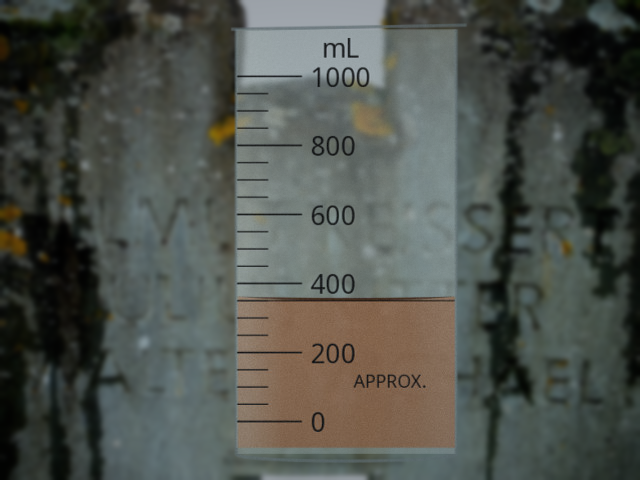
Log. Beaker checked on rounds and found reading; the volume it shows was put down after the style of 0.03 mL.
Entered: 350 mL
